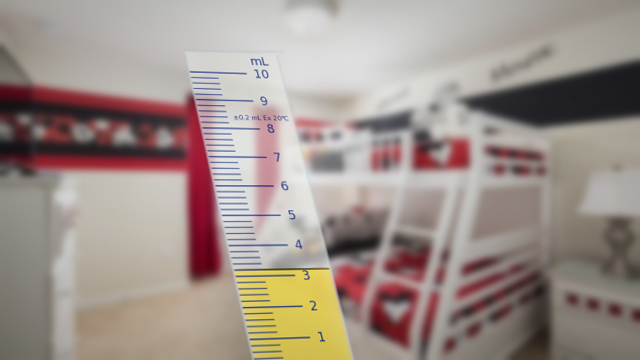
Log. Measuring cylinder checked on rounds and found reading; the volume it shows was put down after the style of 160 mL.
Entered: 3.2 mL
